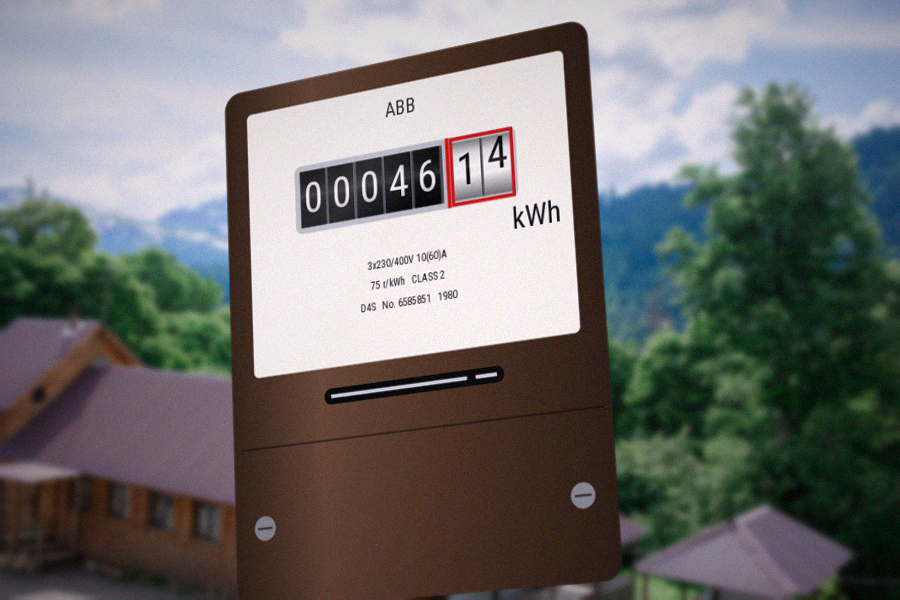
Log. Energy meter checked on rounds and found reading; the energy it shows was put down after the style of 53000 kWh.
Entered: 46.14 kWh
